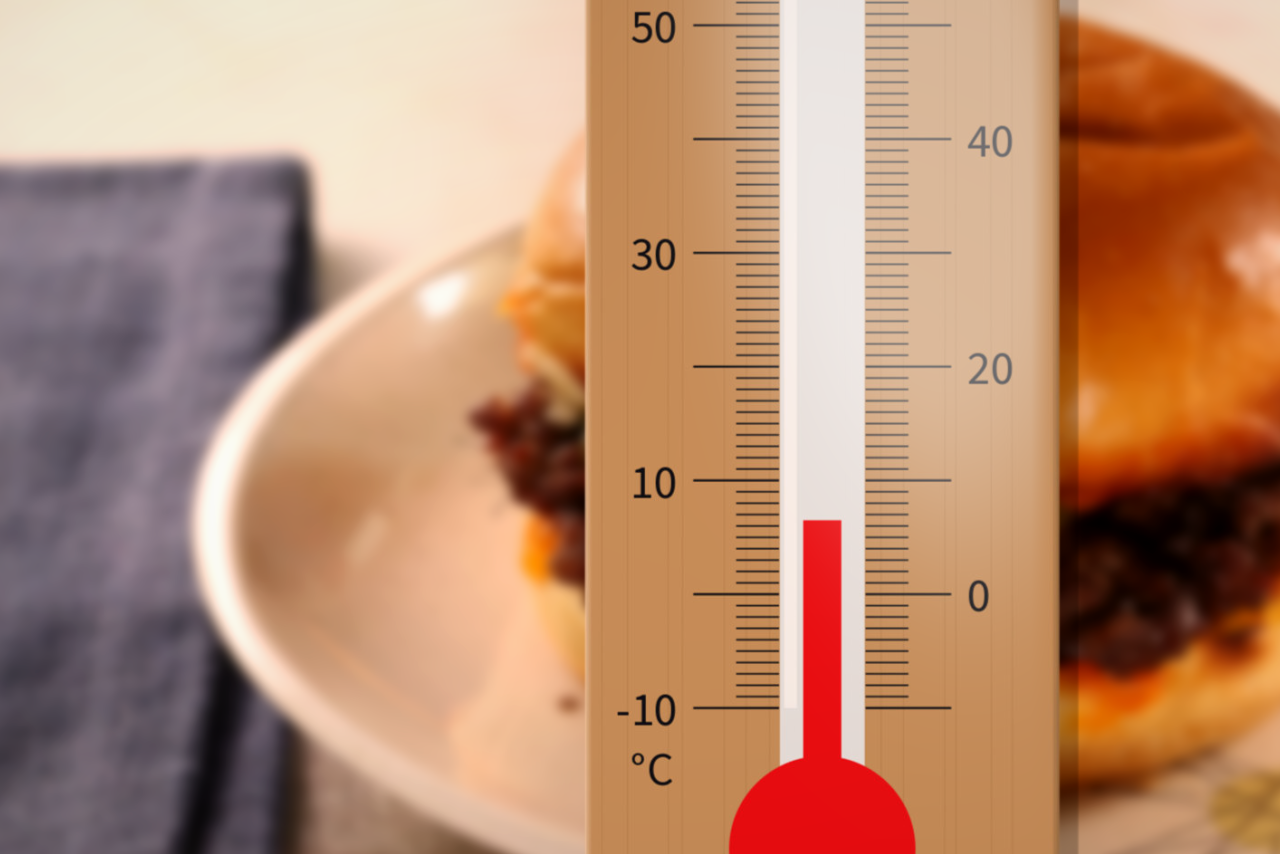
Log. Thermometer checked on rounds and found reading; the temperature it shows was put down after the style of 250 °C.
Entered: 6.5 °C
